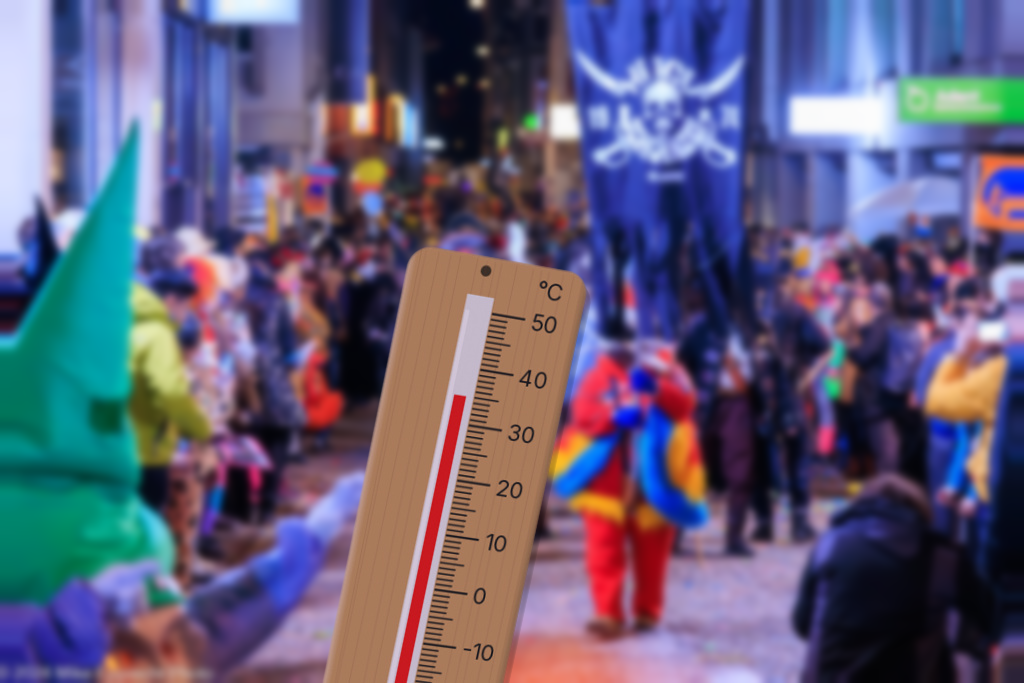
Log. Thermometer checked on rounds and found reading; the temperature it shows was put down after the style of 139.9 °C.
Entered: 35 °C
